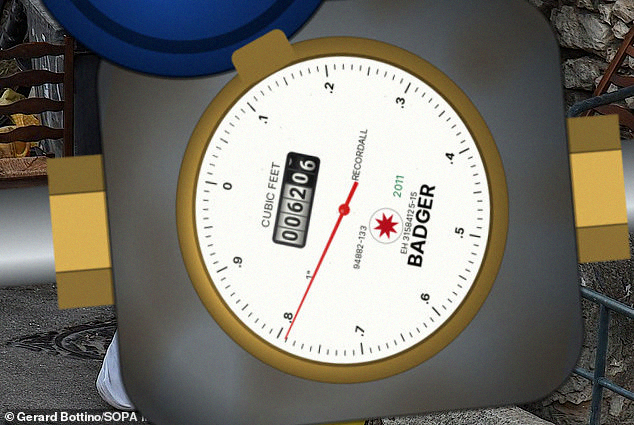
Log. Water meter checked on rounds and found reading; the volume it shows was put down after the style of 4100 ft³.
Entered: 6205.79 ft³
